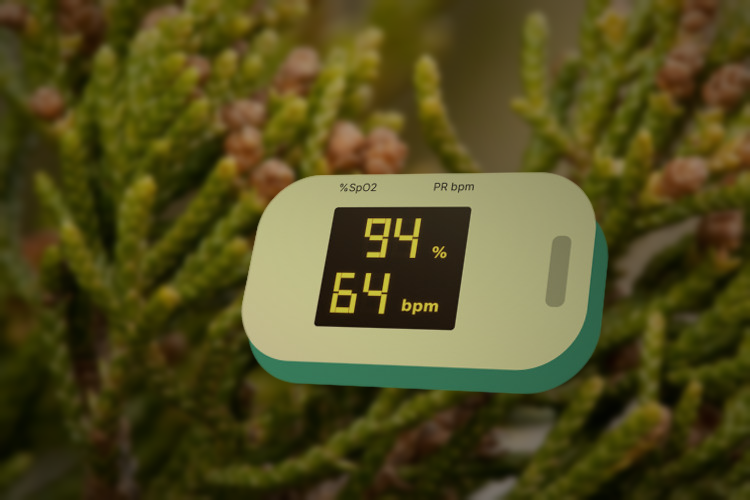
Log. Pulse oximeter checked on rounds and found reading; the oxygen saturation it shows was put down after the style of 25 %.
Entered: 94 %
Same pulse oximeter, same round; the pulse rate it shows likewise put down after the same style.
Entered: 64 bpm
